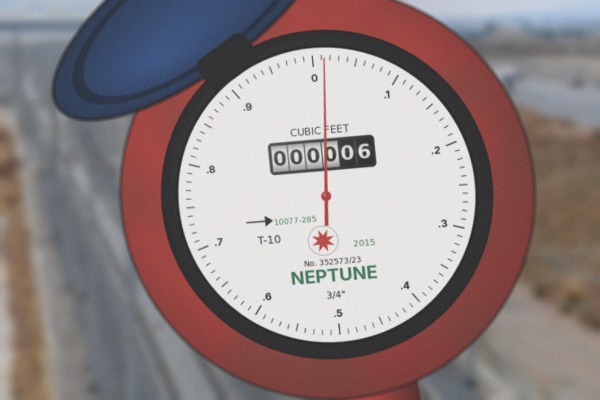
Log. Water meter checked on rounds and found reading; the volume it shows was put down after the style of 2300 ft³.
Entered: 6.01 ft³
